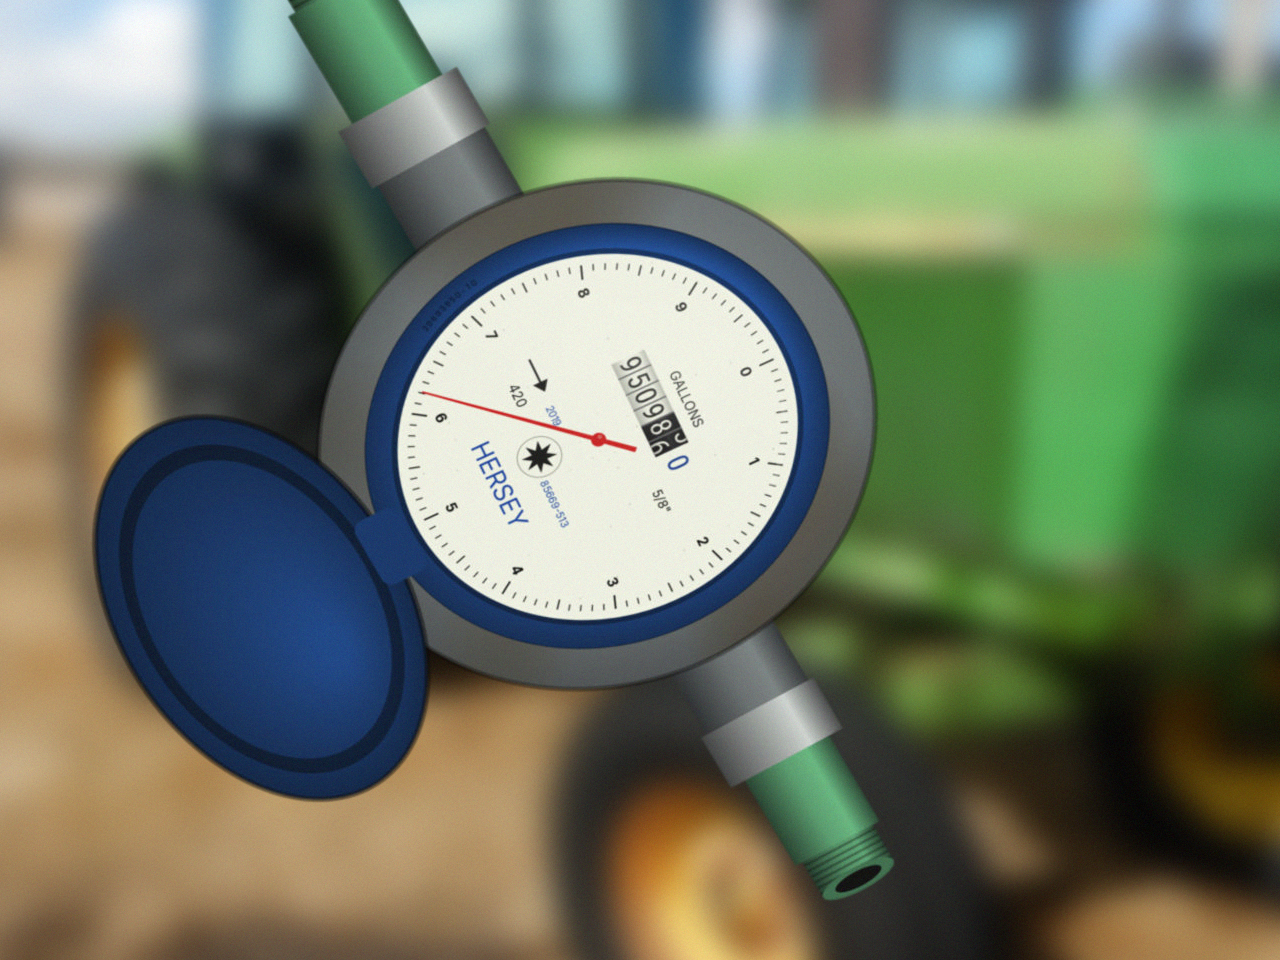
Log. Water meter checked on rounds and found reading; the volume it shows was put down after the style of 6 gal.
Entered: 9509856.2 gal
